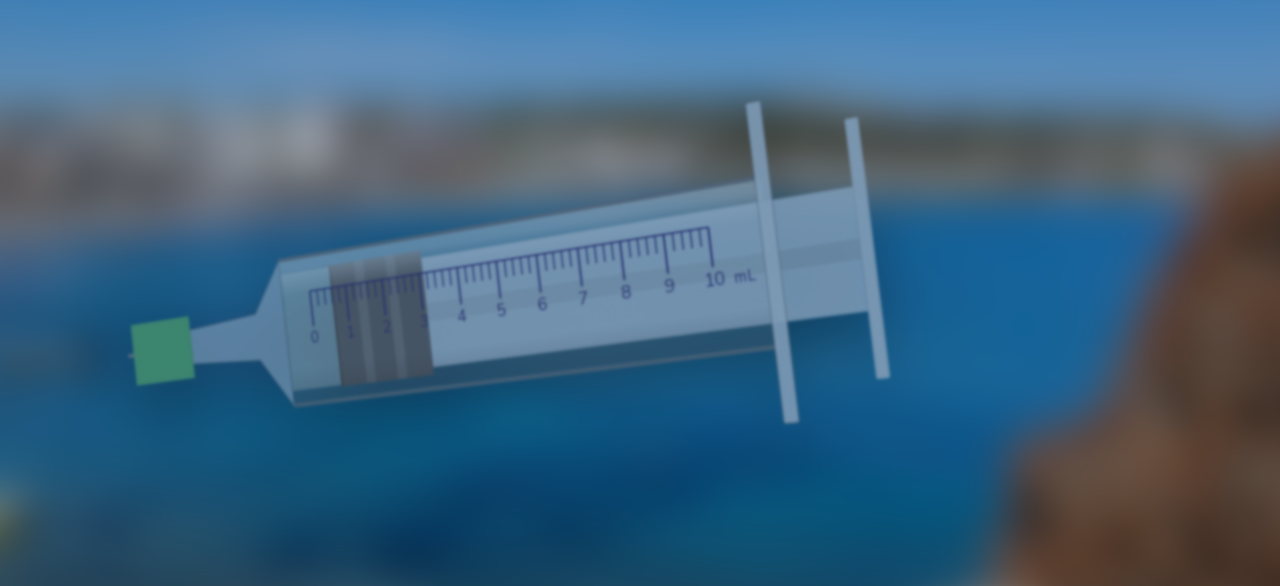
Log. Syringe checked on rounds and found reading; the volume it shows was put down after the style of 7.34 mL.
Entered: 0.6 mL
